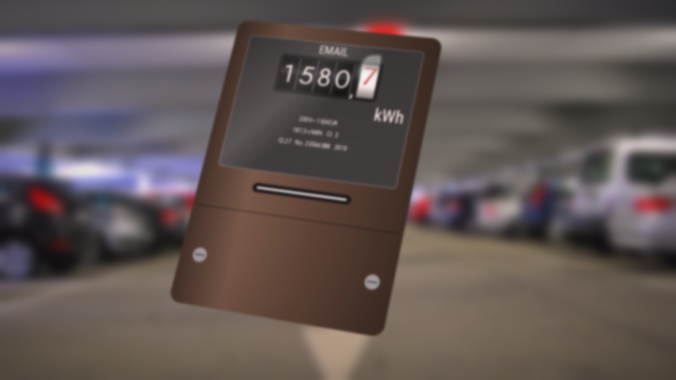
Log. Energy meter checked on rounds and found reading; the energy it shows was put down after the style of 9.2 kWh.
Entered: 1580.7 kWh
